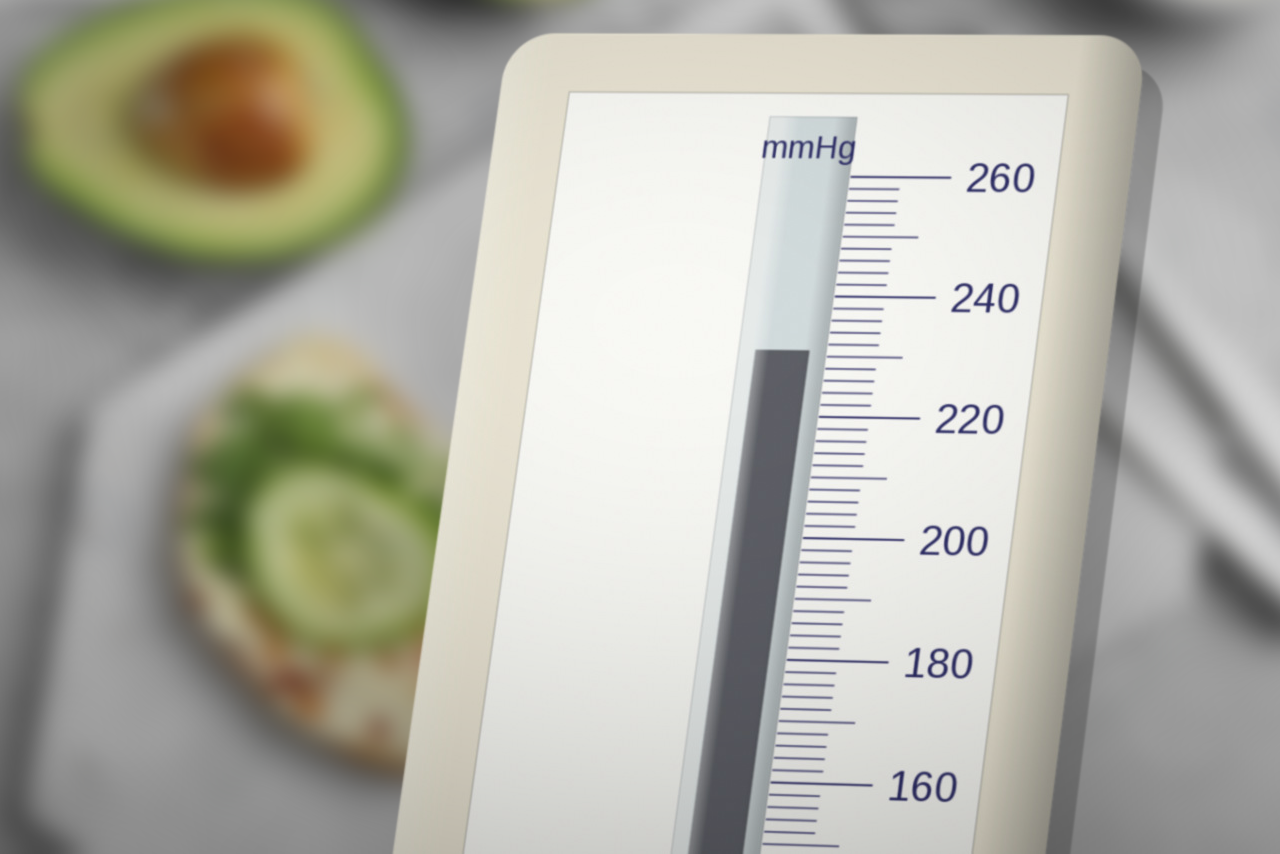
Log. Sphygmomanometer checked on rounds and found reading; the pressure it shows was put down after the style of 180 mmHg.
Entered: 231 mmHg
